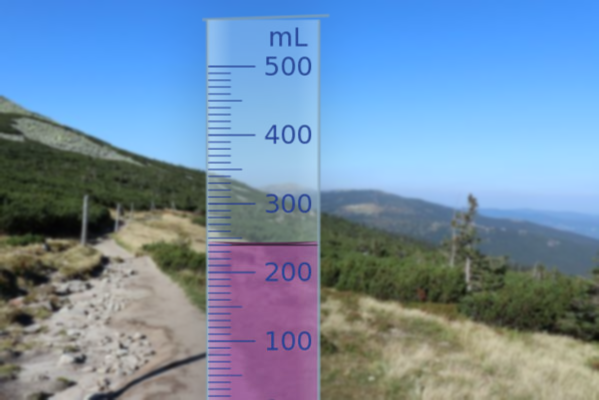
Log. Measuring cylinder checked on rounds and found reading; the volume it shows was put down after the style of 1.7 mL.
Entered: 240 mL
